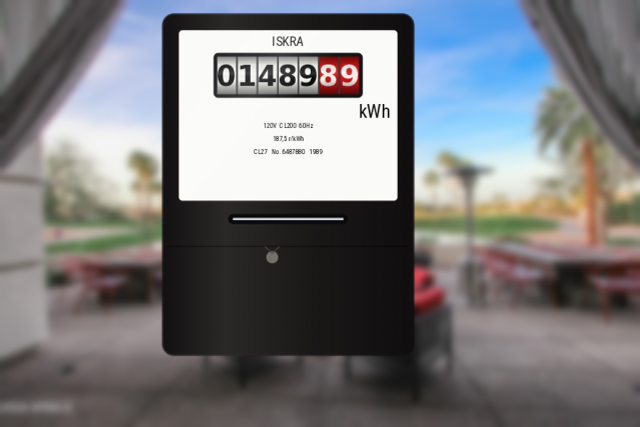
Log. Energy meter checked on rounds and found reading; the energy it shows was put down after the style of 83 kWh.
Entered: 1489.89 kWh
